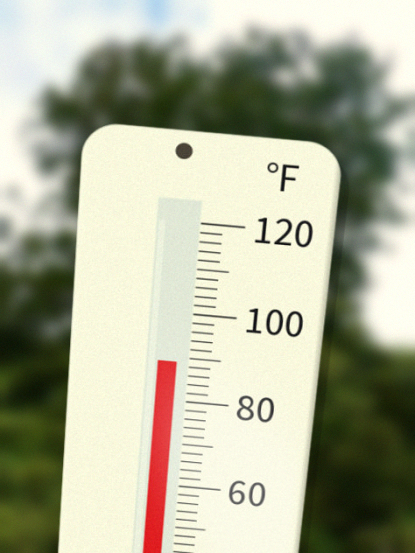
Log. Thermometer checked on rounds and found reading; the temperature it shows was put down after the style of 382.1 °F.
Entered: 89 °F
